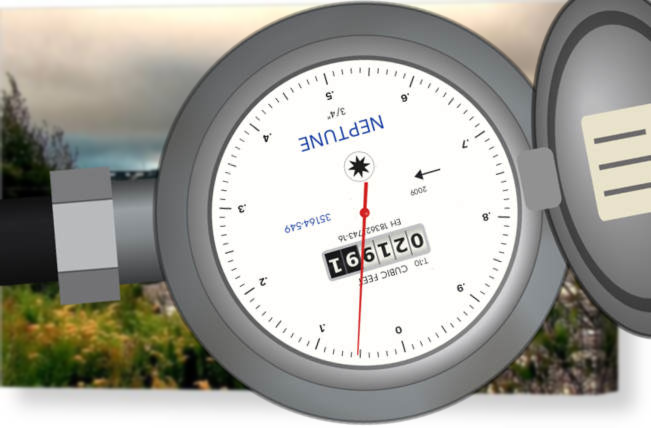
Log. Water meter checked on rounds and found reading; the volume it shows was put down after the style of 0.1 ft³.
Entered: 21991.05 ft³
